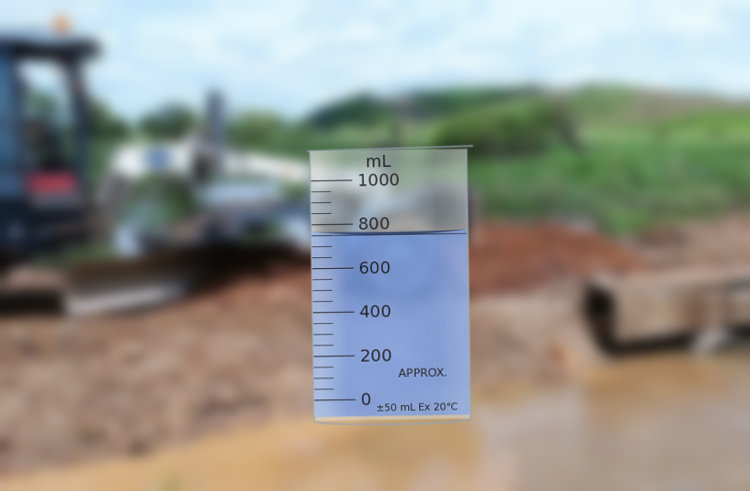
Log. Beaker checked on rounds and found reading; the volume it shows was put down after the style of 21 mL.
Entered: 750 mL
